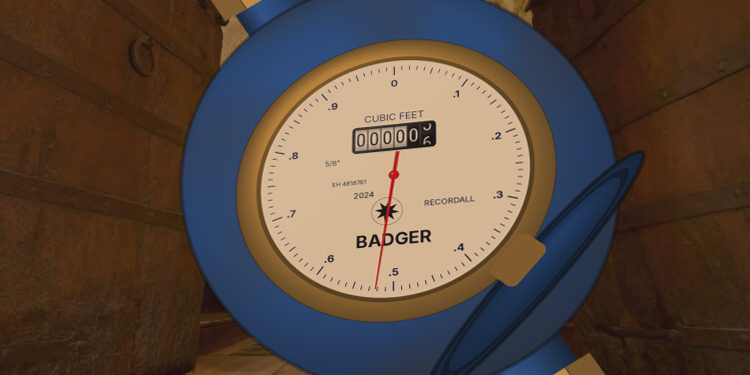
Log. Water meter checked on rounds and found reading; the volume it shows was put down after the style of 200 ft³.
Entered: 5.52 ft³
